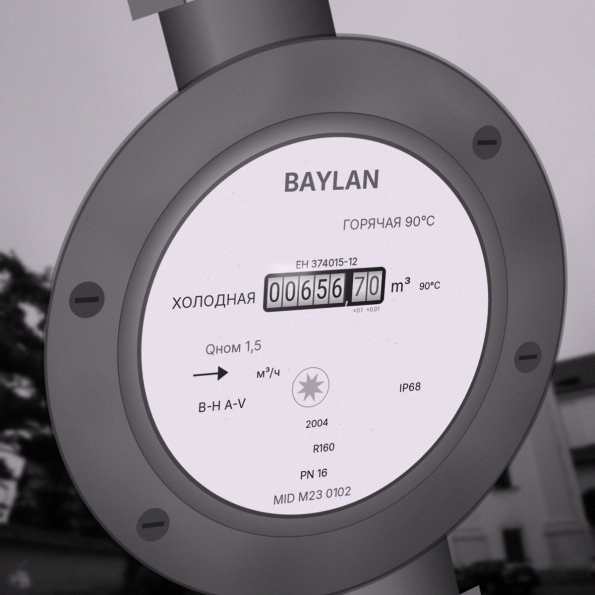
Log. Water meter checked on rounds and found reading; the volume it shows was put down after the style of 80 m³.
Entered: 656.70 m³
